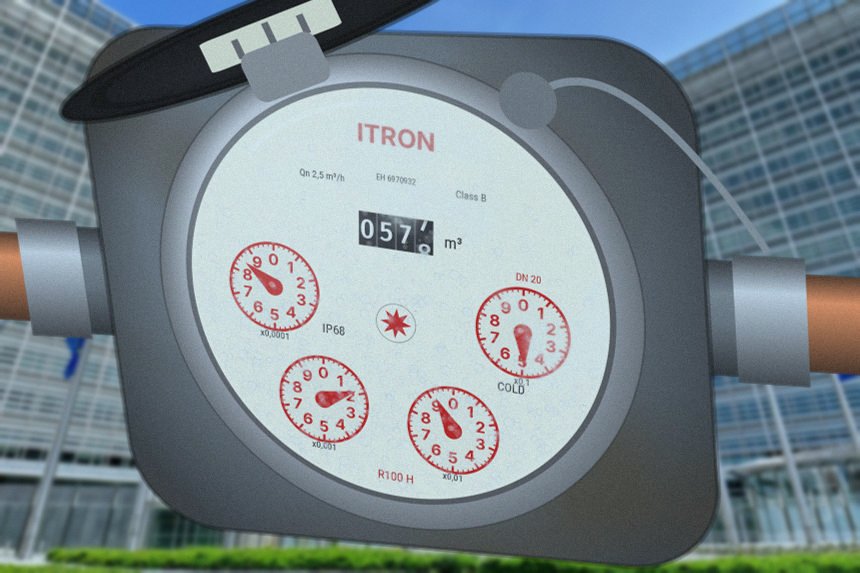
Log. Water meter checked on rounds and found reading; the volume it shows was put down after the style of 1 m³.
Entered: 577.4918 m³
